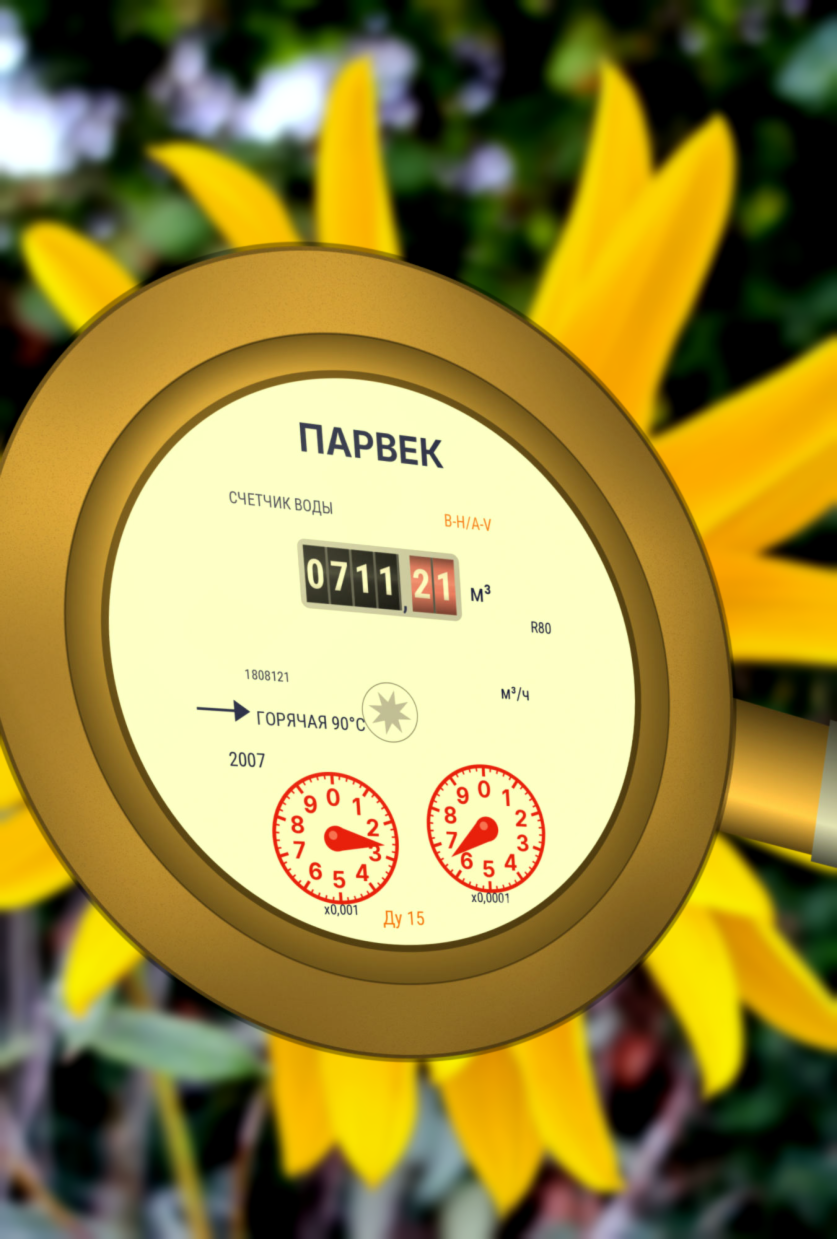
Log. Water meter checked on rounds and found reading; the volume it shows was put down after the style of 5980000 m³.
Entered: 711.2126 m³
